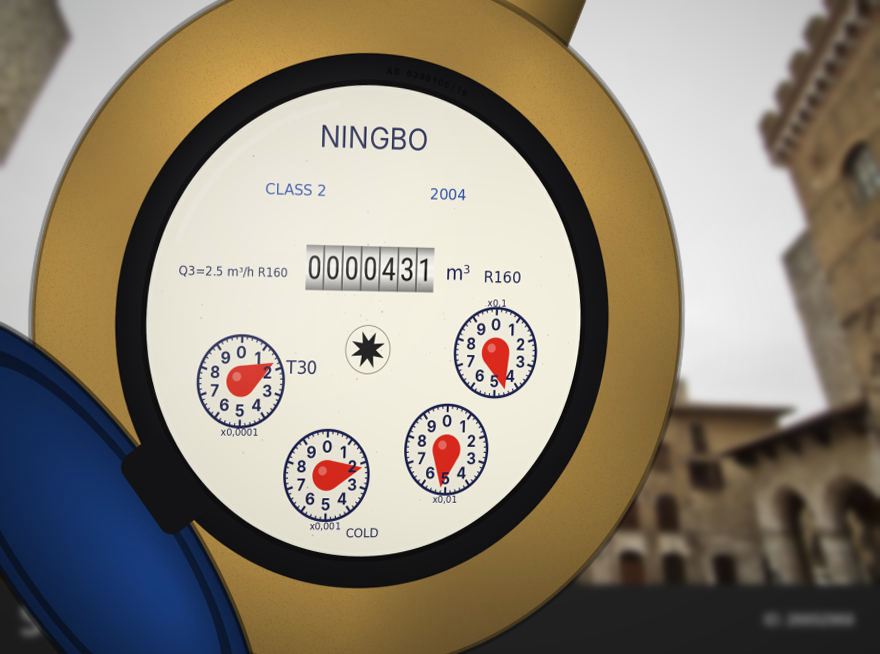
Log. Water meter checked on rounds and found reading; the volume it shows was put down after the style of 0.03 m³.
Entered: 431.4521 m³
